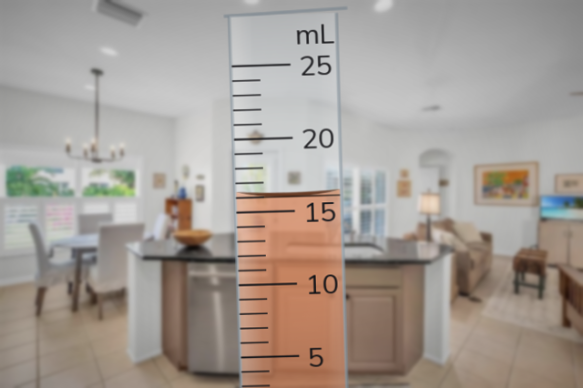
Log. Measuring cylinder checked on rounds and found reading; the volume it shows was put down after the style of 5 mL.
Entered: 16 mL
